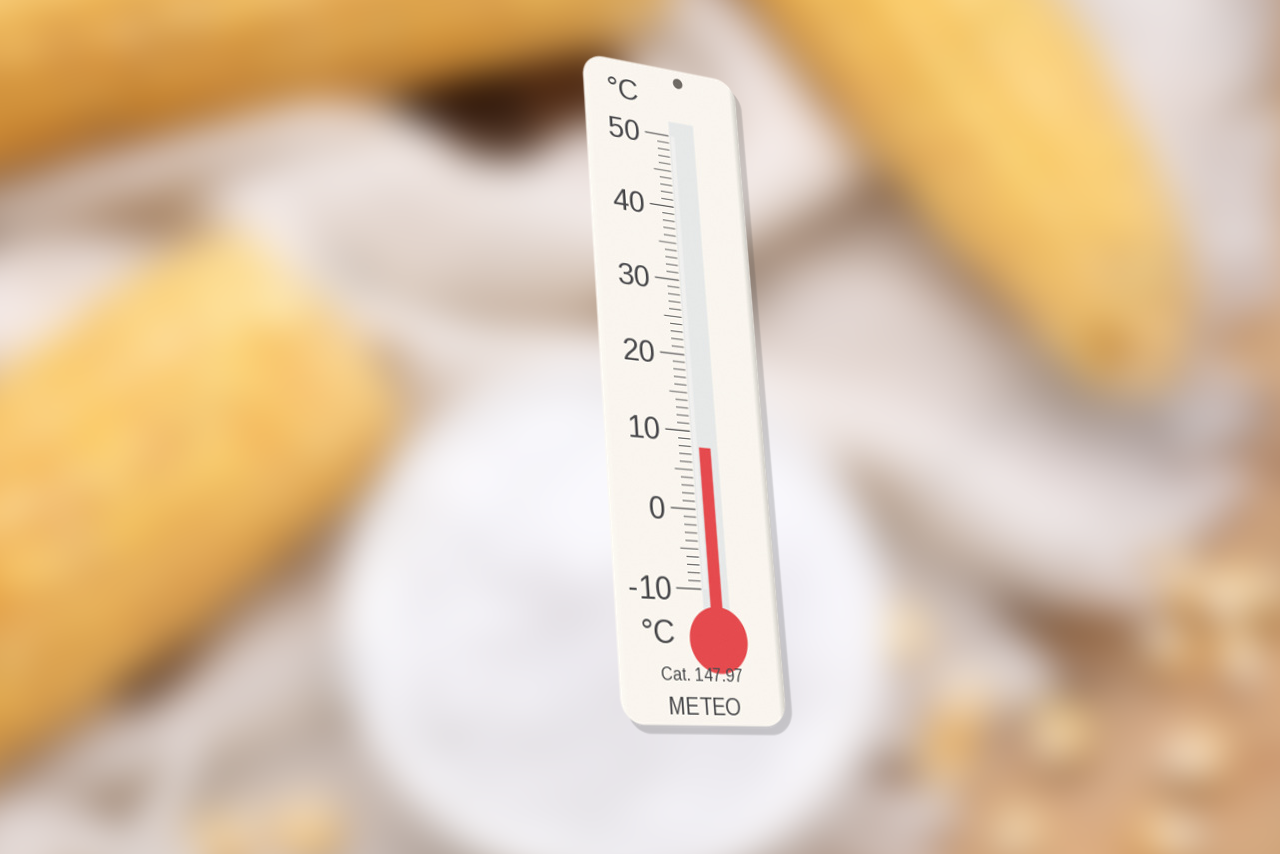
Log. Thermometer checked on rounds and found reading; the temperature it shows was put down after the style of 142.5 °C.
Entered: 8 °C
